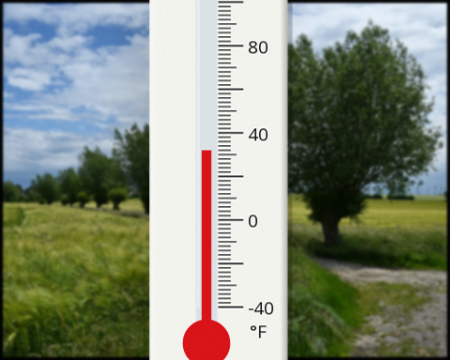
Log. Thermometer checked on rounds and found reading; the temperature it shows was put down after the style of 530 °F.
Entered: 32 °F
